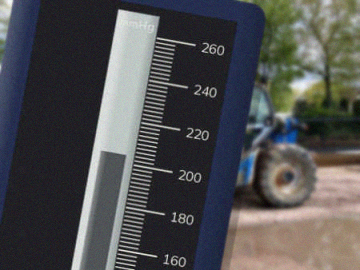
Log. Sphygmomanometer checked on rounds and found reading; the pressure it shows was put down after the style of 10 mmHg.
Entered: 204 mmHg
